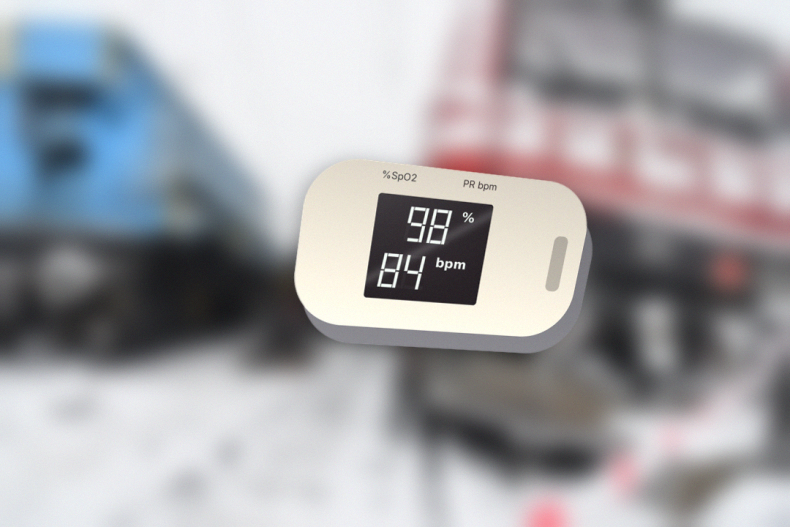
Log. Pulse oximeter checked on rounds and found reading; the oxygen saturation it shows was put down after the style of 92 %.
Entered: 98 %
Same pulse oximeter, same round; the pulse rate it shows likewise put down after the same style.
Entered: 84 bpm
